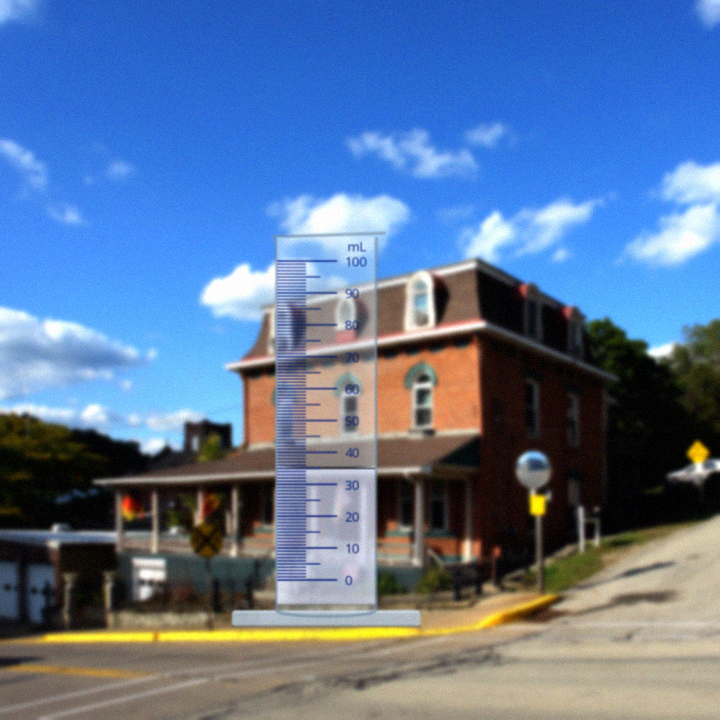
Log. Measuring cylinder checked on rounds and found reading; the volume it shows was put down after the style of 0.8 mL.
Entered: 35 mL
